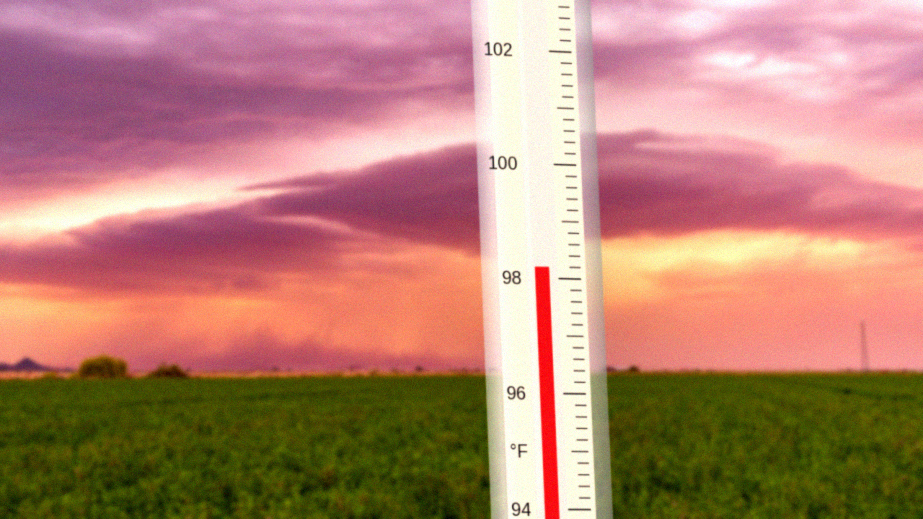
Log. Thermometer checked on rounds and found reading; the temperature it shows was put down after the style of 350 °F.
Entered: 98.2 °F
